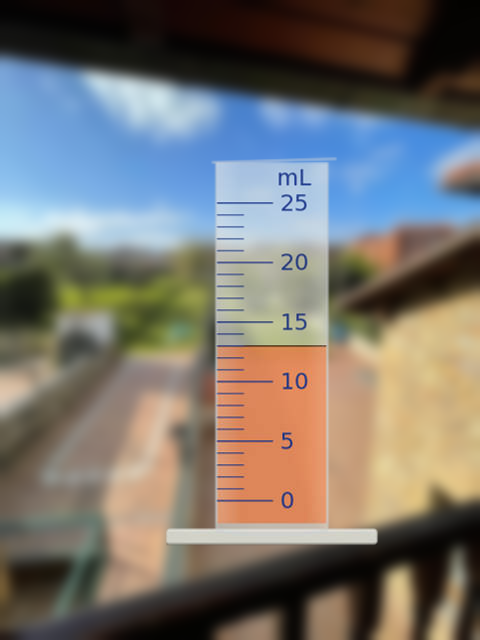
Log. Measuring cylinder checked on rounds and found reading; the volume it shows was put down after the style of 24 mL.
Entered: 13 mL
